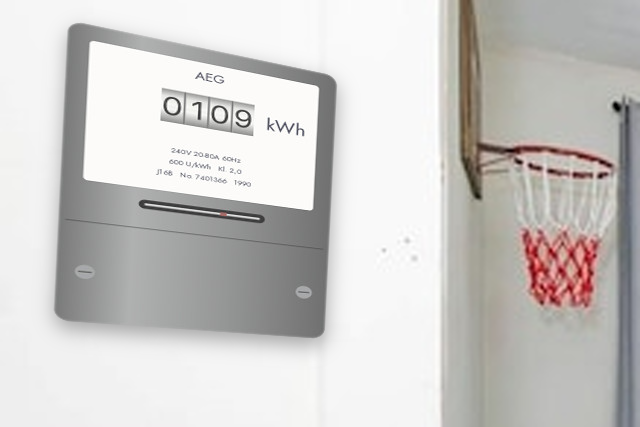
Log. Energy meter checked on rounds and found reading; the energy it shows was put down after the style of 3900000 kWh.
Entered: 109 kWh
